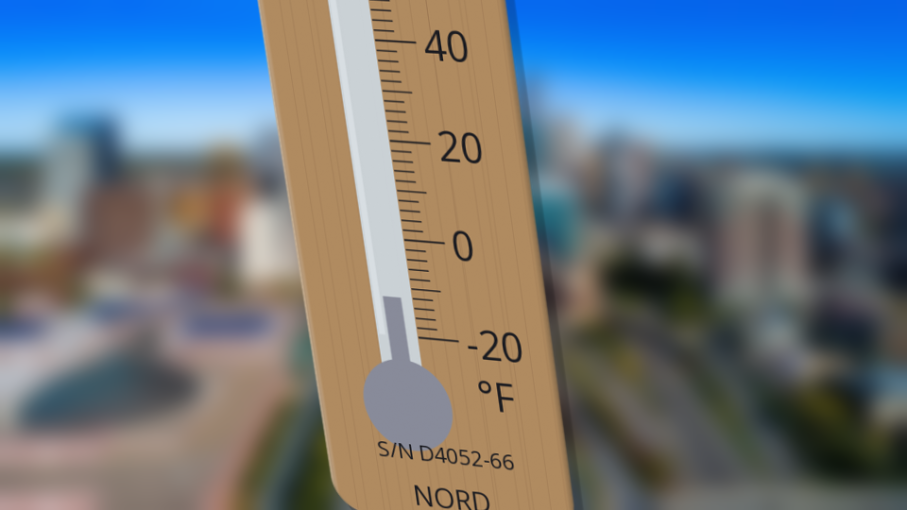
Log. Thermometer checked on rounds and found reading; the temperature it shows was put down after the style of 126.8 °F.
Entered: -12 °F
